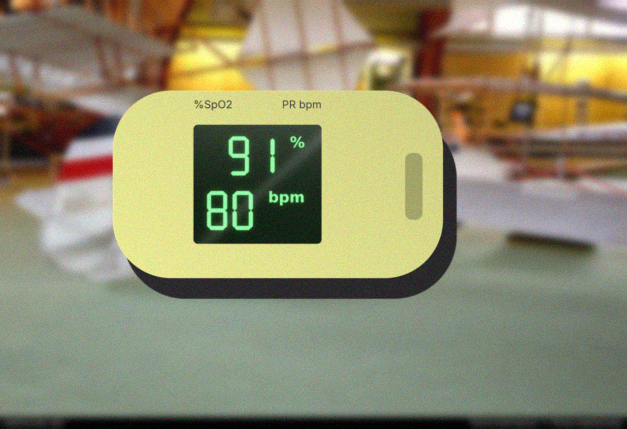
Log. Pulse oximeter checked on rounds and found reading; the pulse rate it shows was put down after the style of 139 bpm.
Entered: 80 bpm
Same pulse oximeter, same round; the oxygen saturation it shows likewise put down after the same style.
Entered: 91 %
